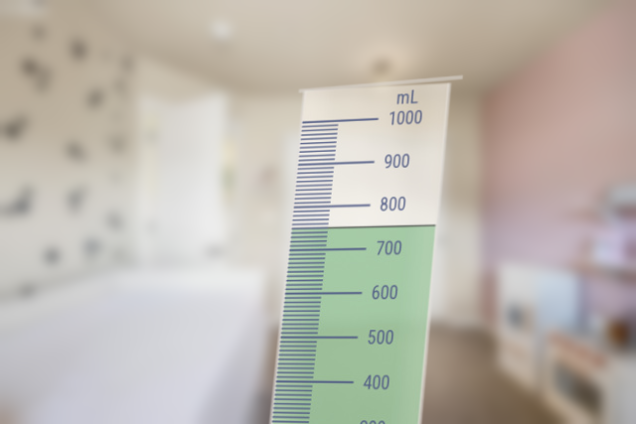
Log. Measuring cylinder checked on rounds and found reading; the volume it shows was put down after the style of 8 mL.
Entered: 750 mL
